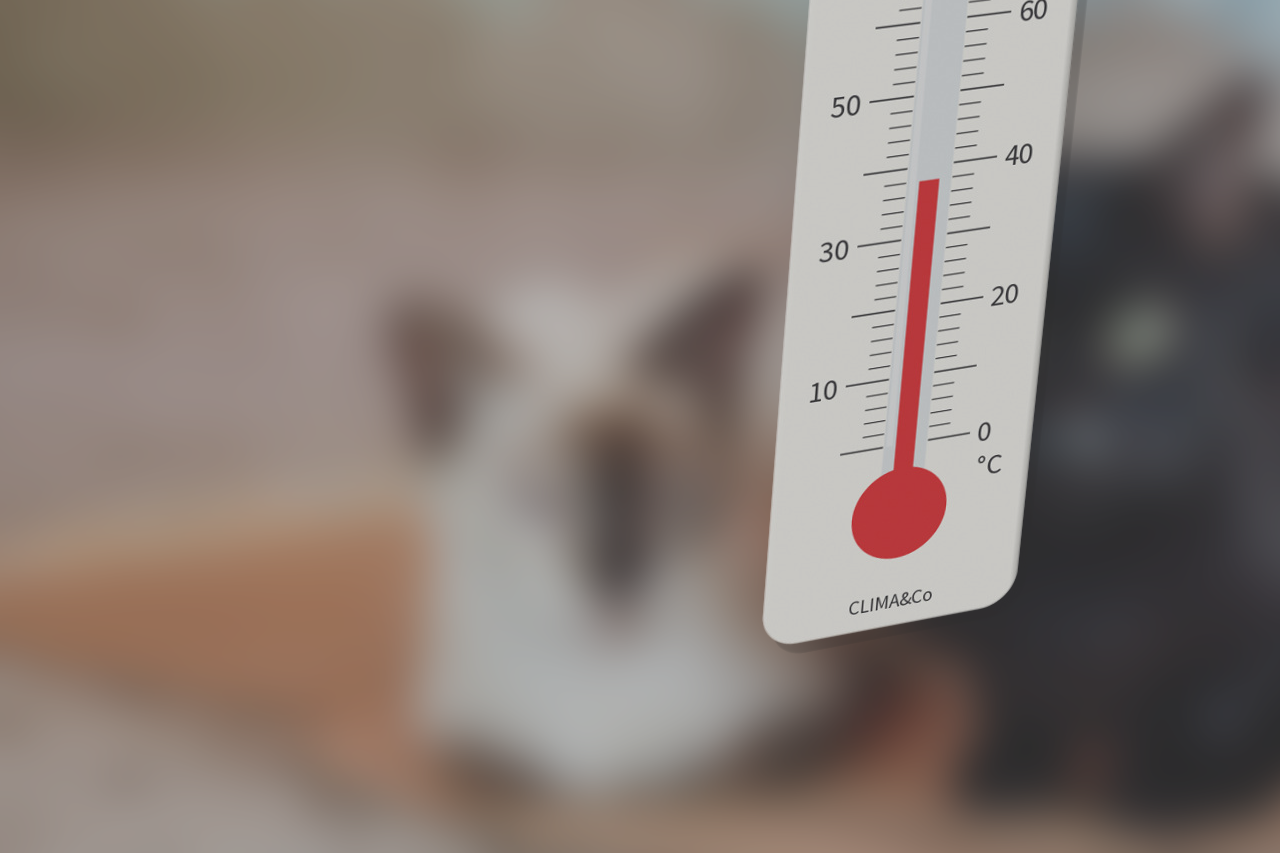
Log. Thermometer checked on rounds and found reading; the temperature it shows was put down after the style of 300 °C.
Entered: 38 °C
